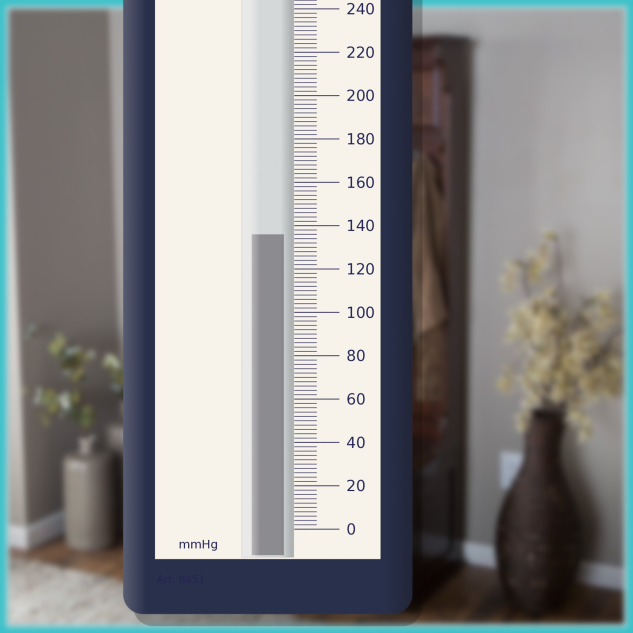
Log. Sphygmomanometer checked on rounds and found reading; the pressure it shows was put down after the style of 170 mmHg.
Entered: 136 mmHg
